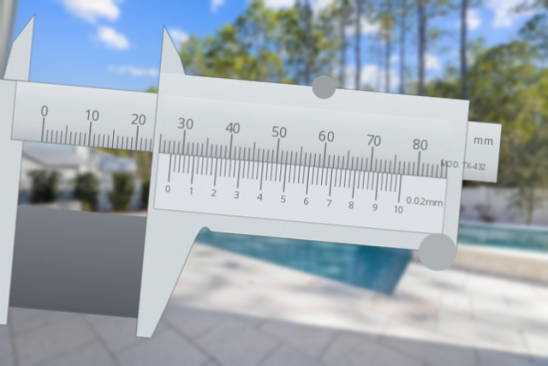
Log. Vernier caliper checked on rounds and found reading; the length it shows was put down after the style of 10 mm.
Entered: 27.5 mm
